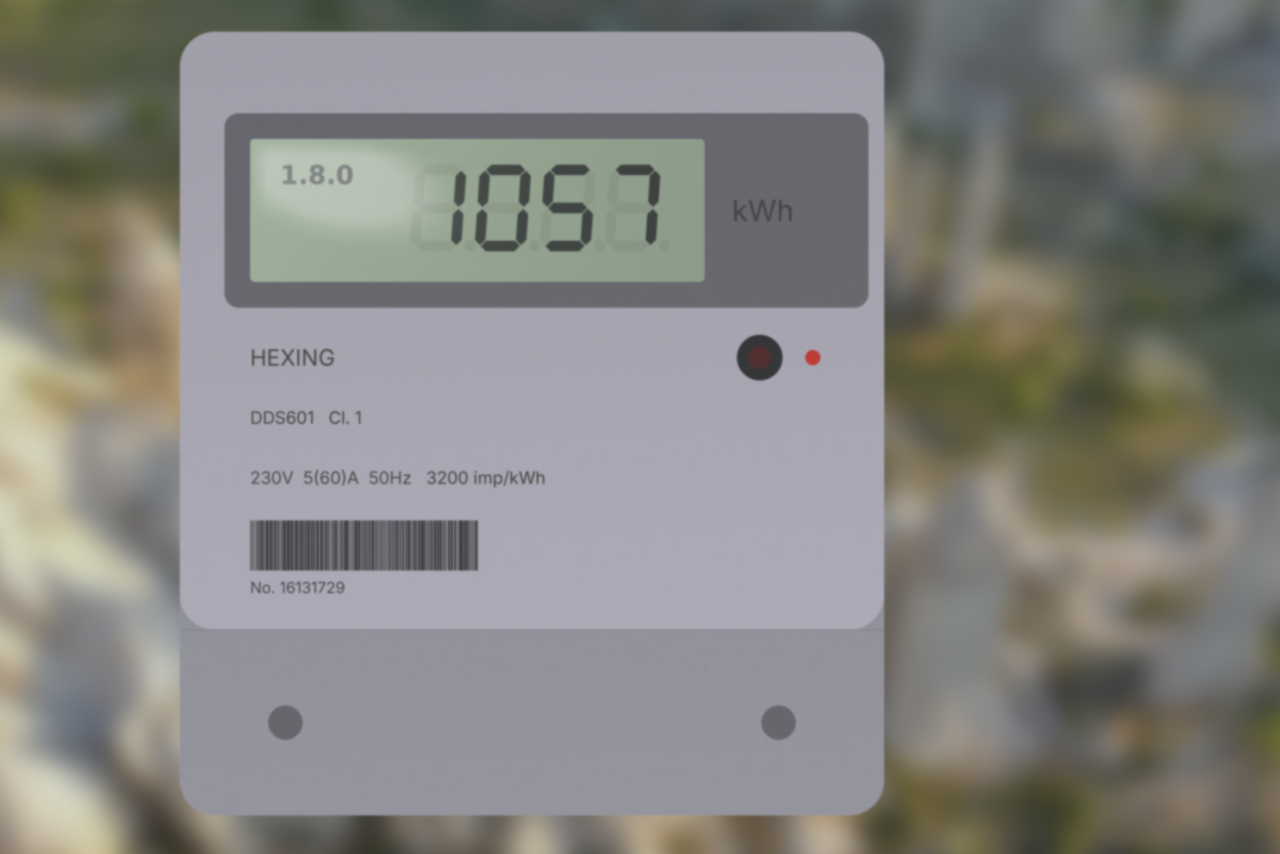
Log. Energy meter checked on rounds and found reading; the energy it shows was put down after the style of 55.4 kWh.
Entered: 1057 kWh
